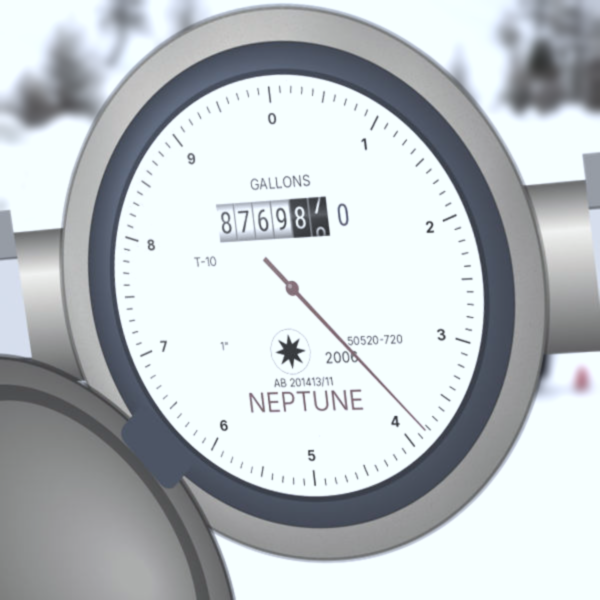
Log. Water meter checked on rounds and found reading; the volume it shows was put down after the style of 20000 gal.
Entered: 8769873.8 gal
